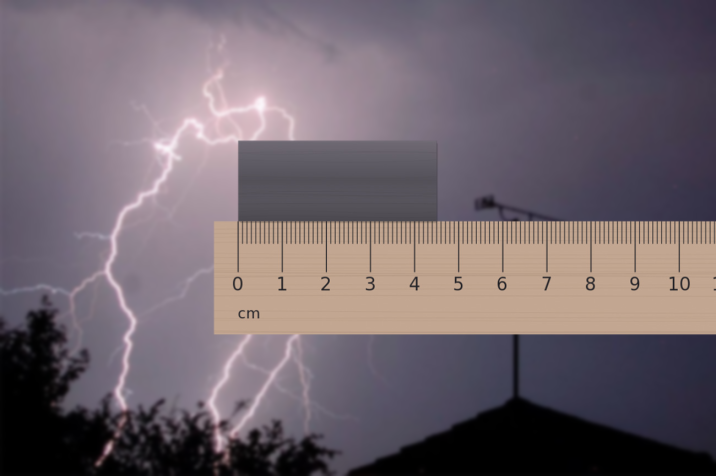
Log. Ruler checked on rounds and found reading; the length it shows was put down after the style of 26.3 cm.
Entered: 4.5 cm
